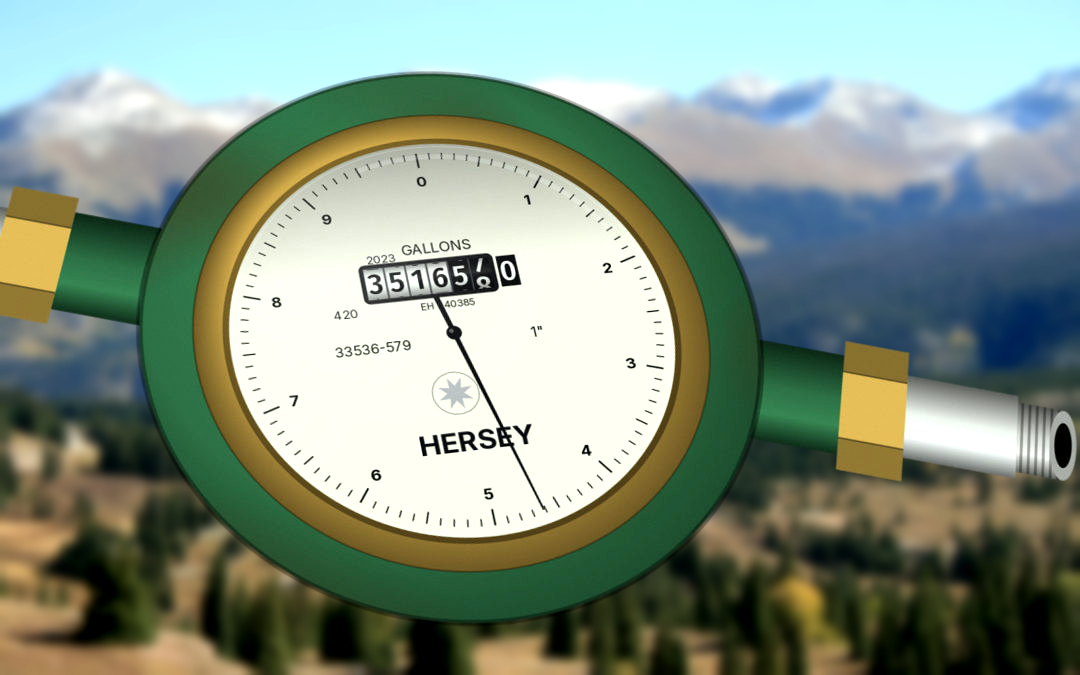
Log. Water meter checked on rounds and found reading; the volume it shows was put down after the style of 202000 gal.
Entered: 3516574.6 gal
